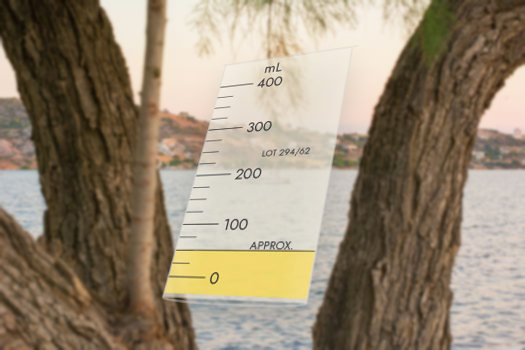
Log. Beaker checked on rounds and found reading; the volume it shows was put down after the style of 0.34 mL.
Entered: 50 mL
